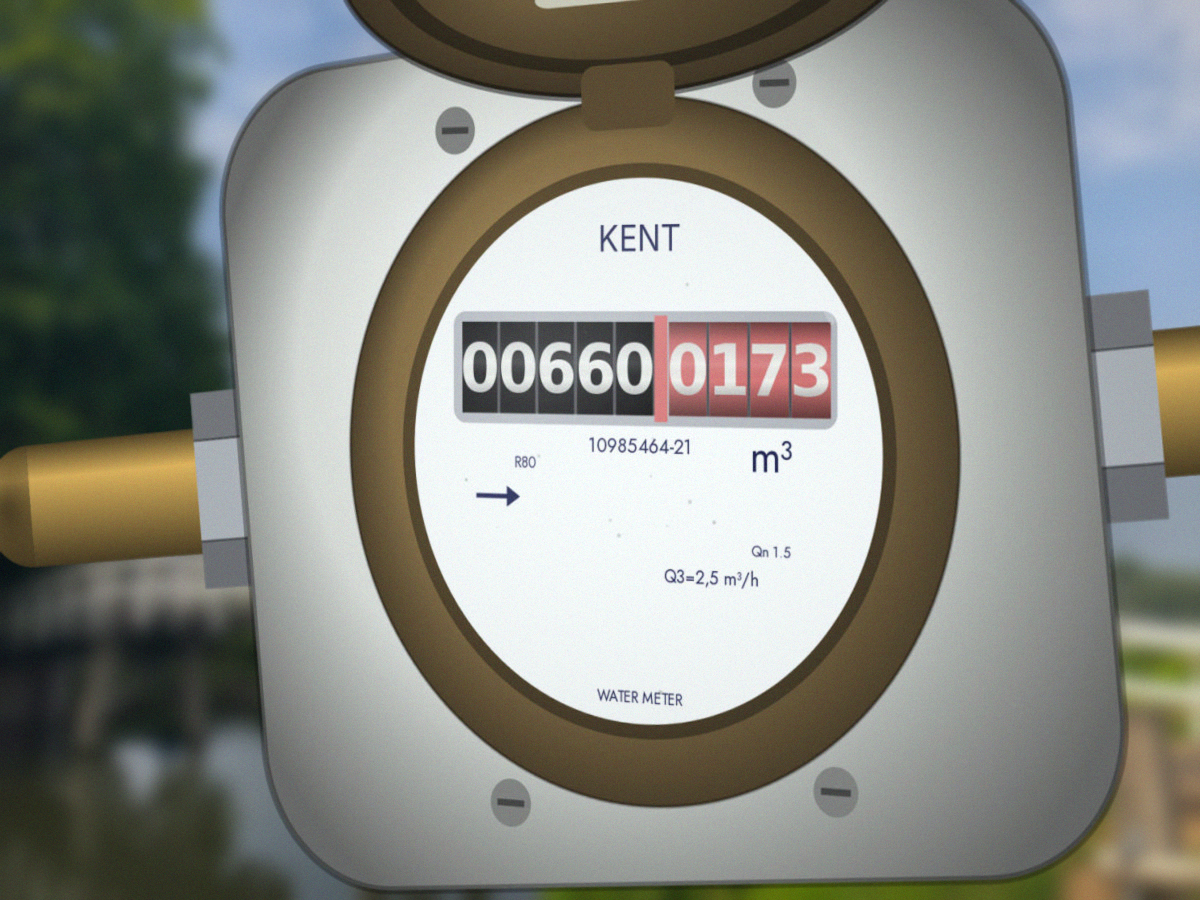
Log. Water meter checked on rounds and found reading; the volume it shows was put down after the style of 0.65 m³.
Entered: 660.0173 m³
